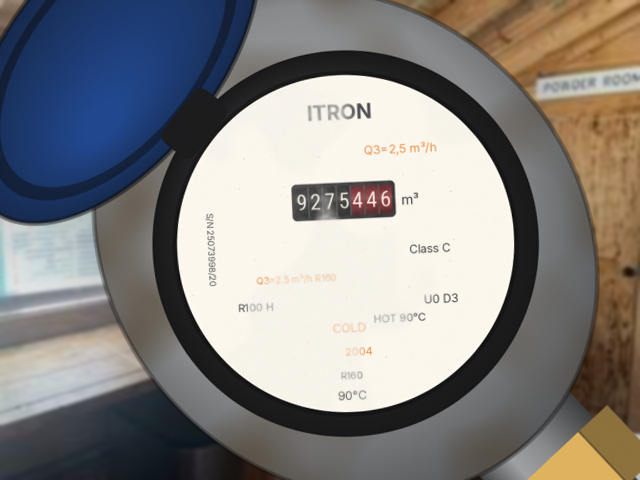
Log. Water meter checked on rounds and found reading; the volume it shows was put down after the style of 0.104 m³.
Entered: 9275.446 m³
